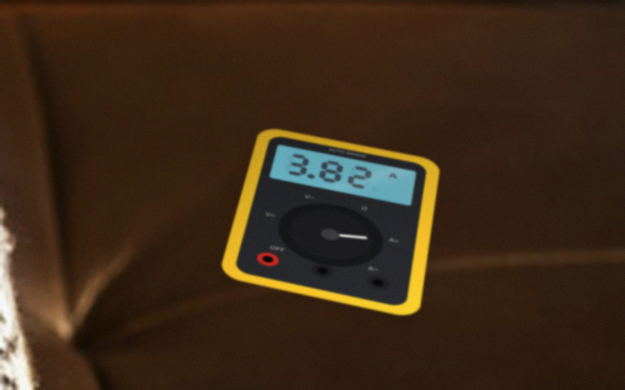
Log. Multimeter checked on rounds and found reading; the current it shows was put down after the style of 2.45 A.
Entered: 3.82 A
